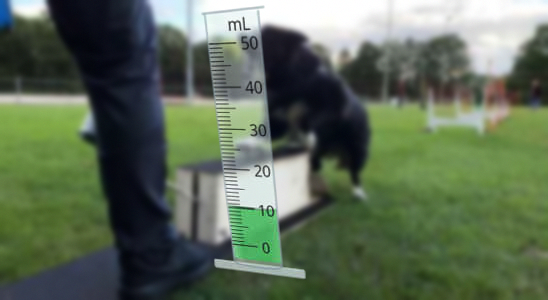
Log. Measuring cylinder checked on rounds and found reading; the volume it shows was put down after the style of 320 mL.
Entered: 10 mL
